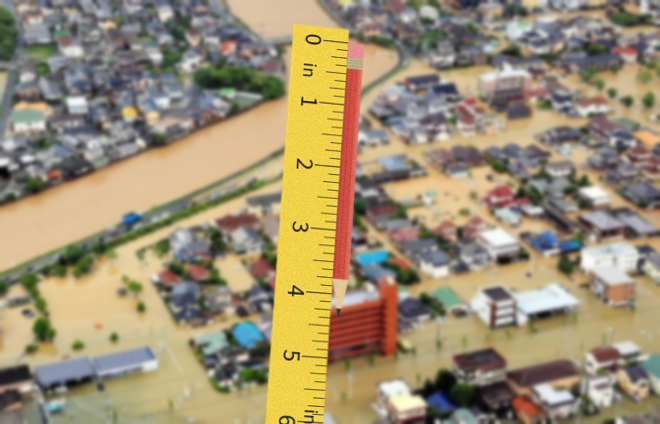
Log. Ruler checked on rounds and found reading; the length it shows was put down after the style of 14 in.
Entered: 4.375 in
